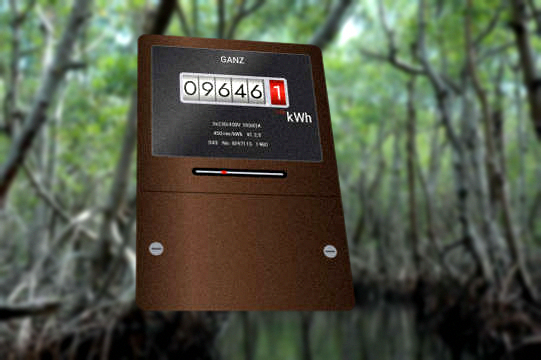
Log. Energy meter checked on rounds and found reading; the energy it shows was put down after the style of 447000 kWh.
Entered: 9646.1 kWh
